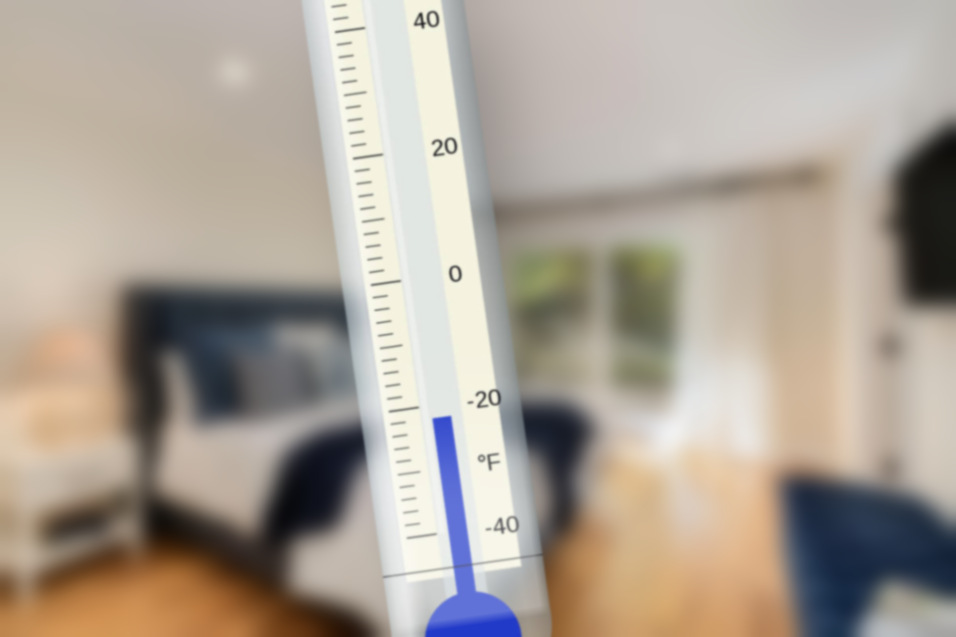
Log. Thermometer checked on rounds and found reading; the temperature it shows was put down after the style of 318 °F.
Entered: -22 °F
